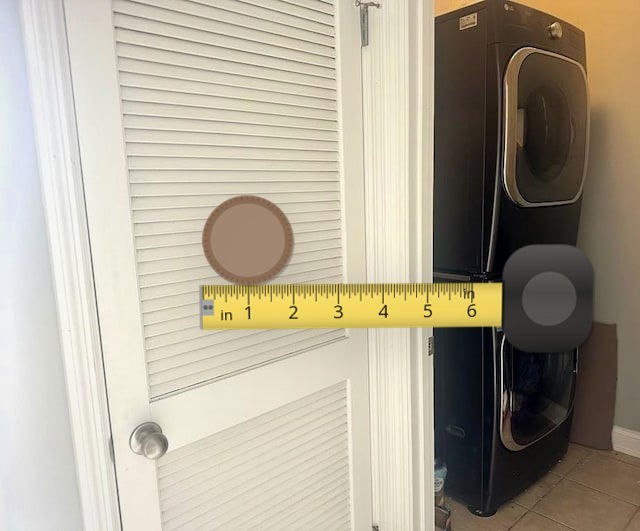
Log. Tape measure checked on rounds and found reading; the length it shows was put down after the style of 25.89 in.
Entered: 2 in
